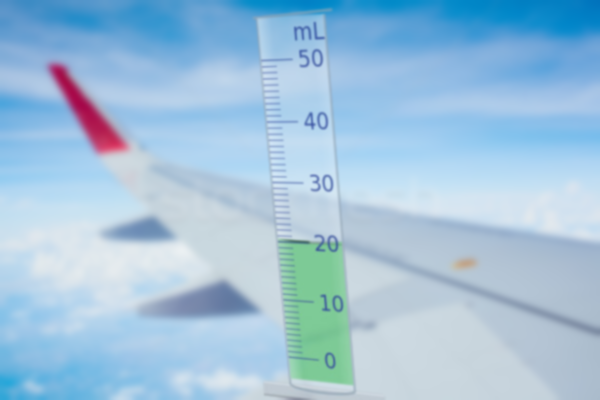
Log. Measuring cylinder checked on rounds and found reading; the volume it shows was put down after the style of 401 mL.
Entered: 20 mL
